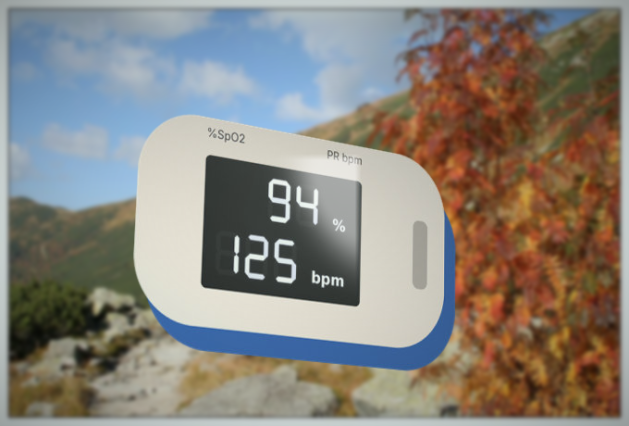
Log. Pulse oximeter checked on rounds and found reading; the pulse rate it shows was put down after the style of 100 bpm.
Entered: 125 bpm
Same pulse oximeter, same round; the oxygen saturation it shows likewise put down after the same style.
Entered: 94 %
